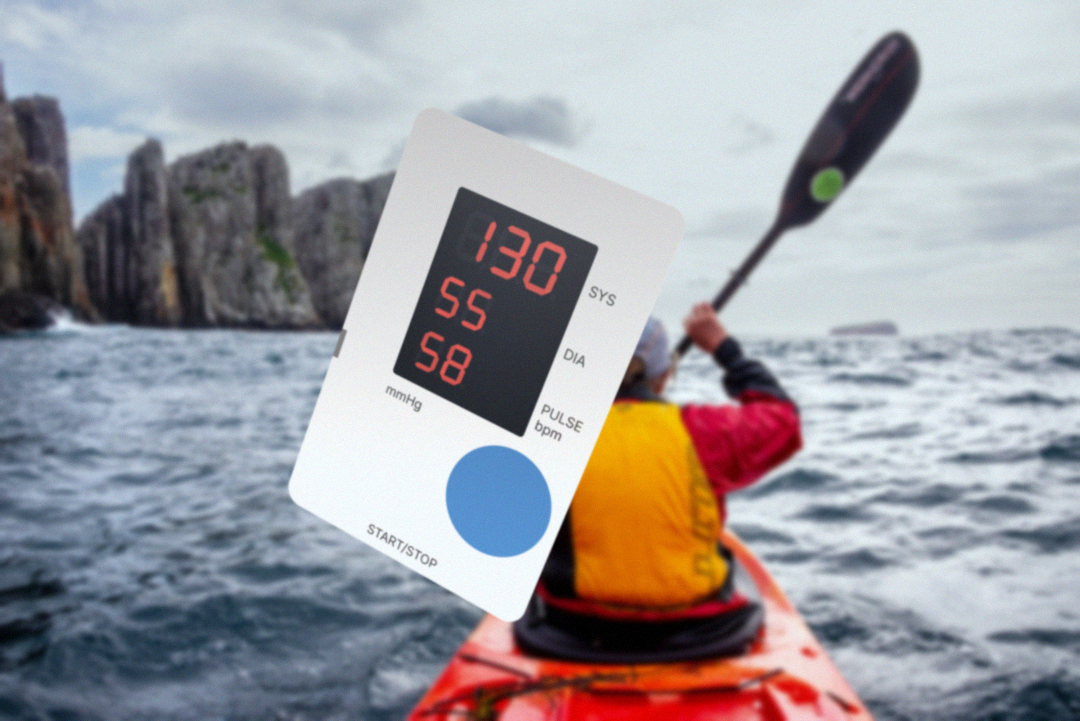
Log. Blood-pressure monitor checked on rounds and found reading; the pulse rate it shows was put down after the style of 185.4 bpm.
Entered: 58 bpm
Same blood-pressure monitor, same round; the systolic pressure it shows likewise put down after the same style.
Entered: 130 mmHg
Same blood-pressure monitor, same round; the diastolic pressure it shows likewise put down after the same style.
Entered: 55 mmHg
